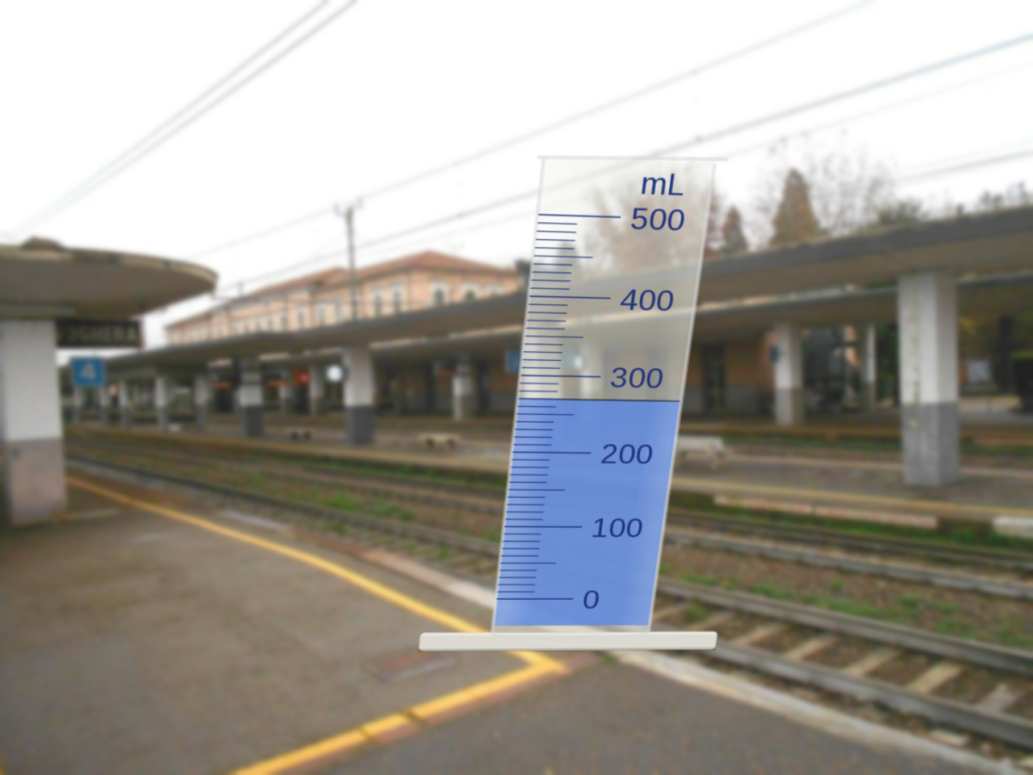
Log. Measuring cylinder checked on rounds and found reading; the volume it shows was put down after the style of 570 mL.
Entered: 270 mL
